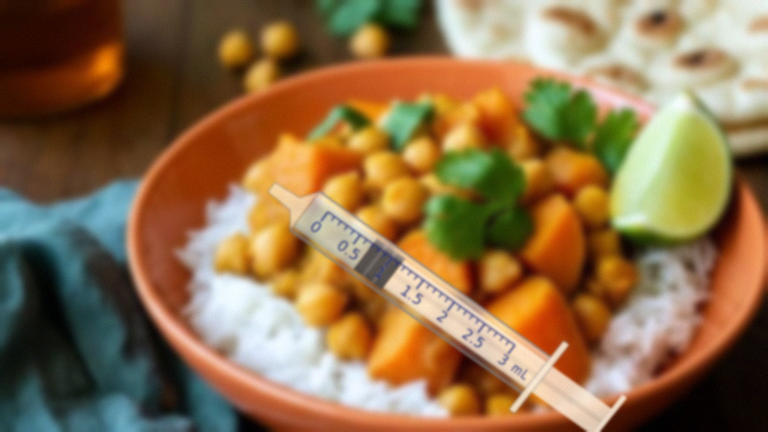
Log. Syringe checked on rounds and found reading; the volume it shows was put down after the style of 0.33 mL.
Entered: 0.7 mL
